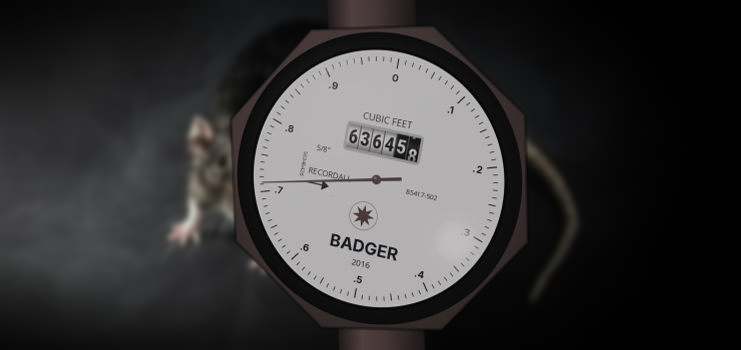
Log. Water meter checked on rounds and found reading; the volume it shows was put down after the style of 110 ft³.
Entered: 636457.71 ft³
